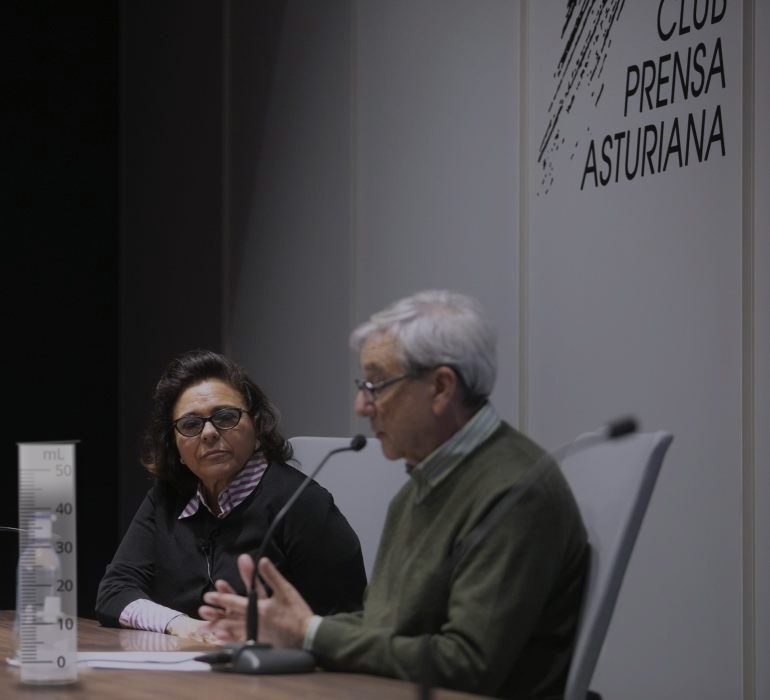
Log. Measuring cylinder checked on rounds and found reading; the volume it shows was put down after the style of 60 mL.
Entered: 10 mL
